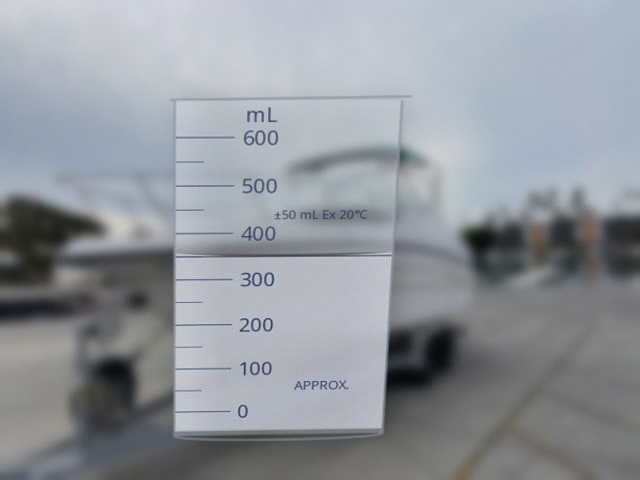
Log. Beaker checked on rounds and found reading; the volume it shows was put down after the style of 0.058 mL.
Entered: 350 mL
